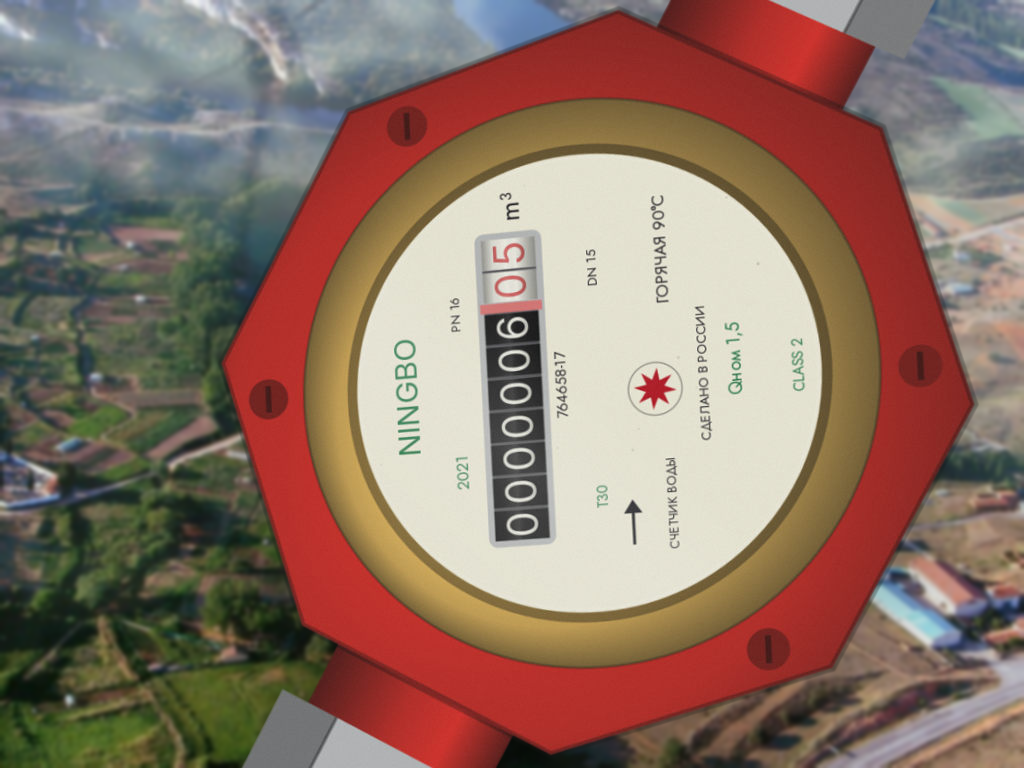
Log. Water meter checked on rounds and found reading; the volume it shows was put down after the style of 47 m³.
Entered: 6.05 m³
